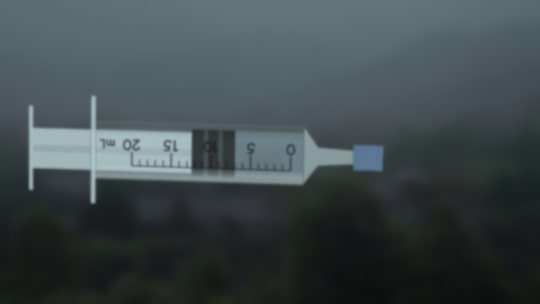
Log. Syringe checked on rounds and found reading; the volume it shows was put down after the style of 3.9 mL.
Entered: 7 mL
